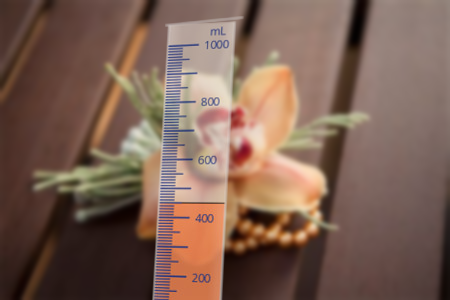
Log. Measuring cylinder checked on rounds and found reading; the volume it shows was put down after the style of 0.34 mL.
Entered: 450 mL
